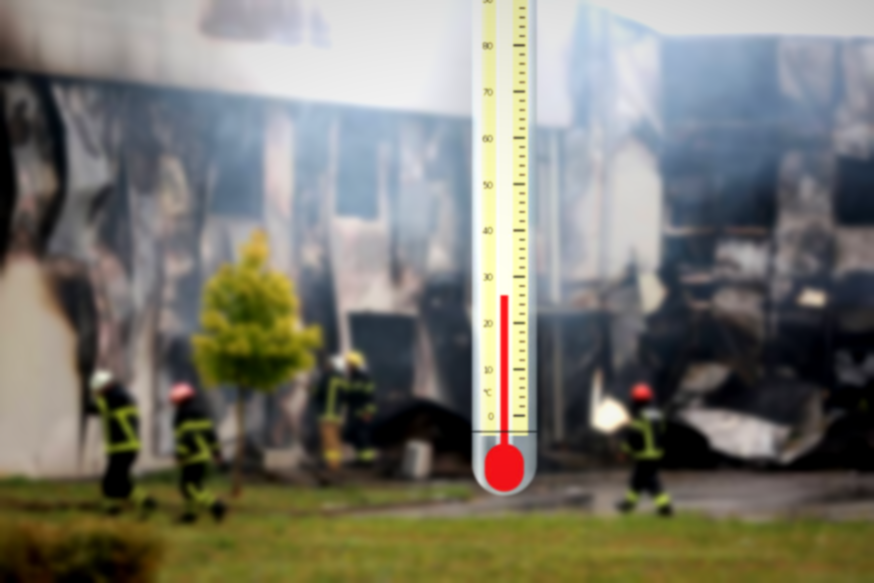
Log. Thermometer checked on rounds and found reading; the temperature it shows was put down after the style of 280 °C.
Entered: 26 °C
